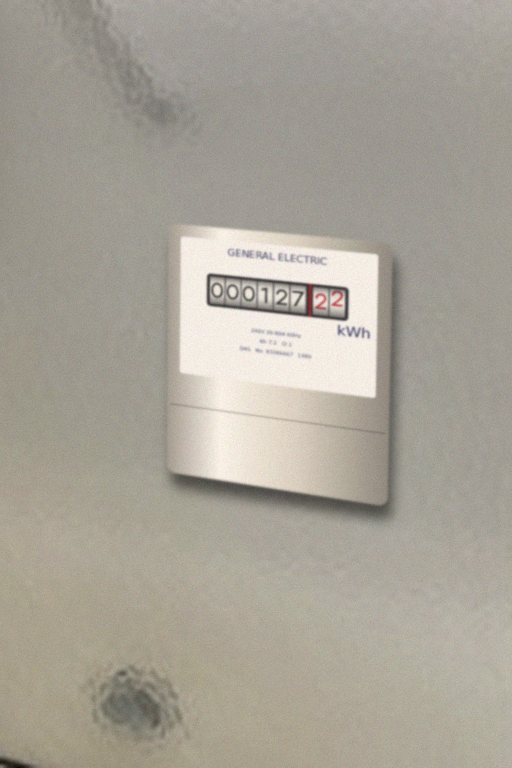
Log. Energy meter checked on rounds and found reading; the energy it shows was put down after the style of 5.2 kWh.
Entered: 127.22 kWh
